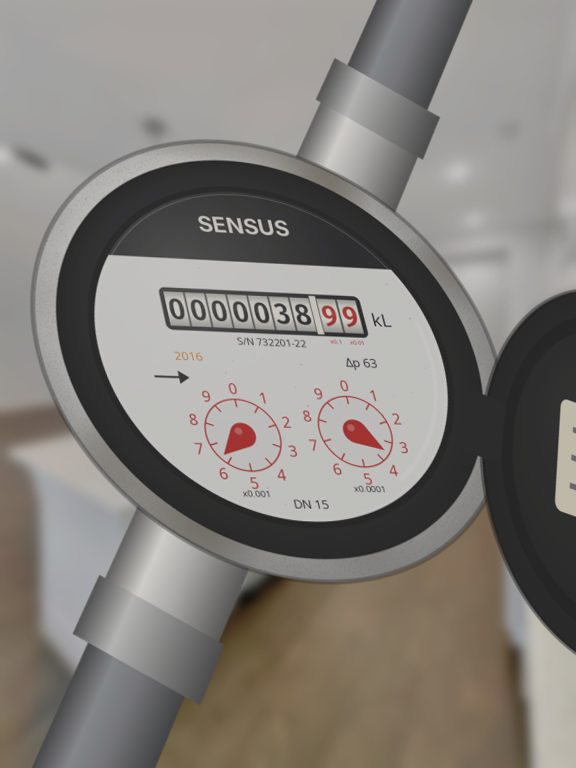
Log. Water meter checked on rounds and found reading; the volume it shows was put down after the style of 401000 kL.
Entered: 38.9963 kL
